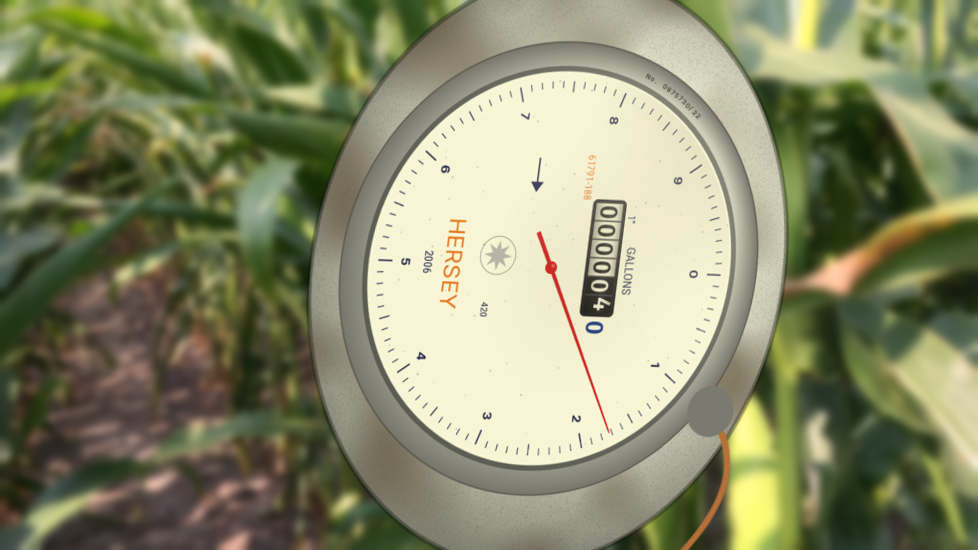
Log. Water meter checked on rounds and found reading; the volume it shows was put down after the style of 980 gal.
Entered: 41.7 gal
